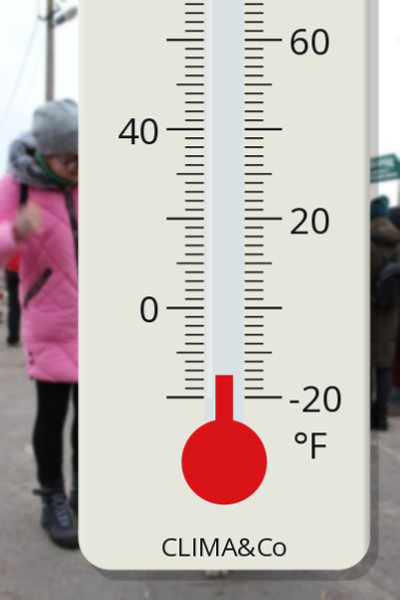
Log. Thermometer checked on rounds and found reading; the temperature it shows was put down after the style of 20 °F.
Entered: -15 °F
